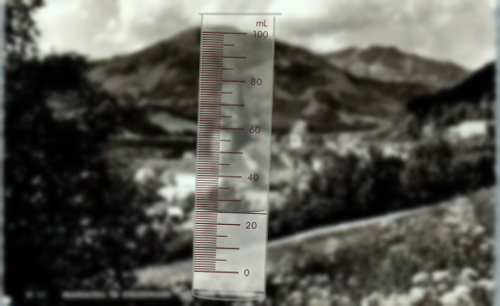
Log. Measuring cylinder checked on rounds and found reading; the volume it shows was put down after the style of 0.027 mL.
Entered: 25 mL
